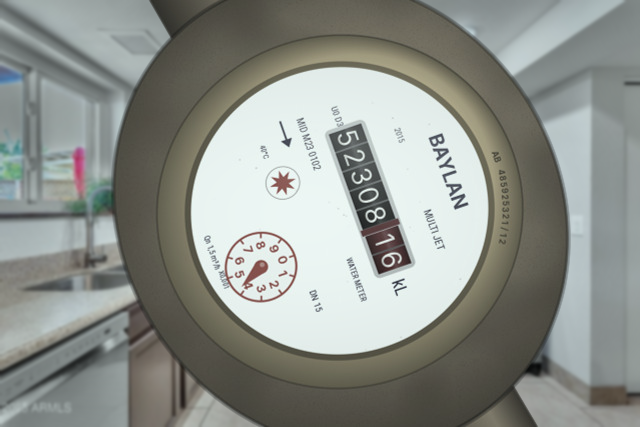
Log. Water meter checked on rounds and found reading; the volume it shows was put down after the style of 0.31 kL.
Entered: 52308.164 kL
